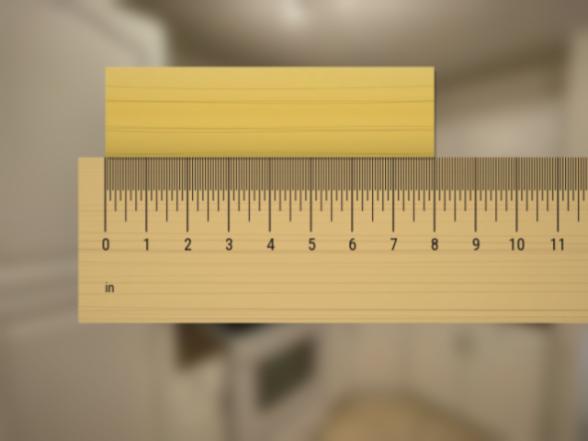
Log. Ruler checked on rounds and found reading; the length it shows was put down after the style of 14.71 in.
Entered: 8 in
